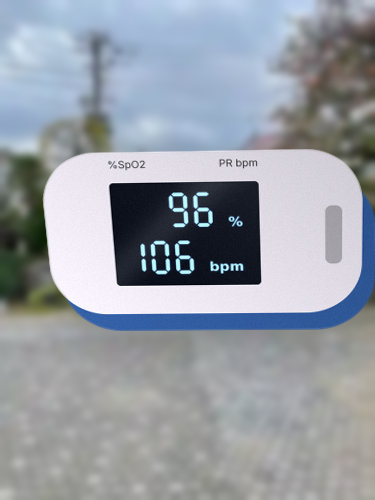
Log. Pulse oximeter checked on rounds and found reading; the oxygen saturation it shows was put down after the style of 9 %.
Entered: 96 %
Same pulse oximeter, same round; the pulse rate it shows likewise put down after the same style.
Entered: 106 bpm
